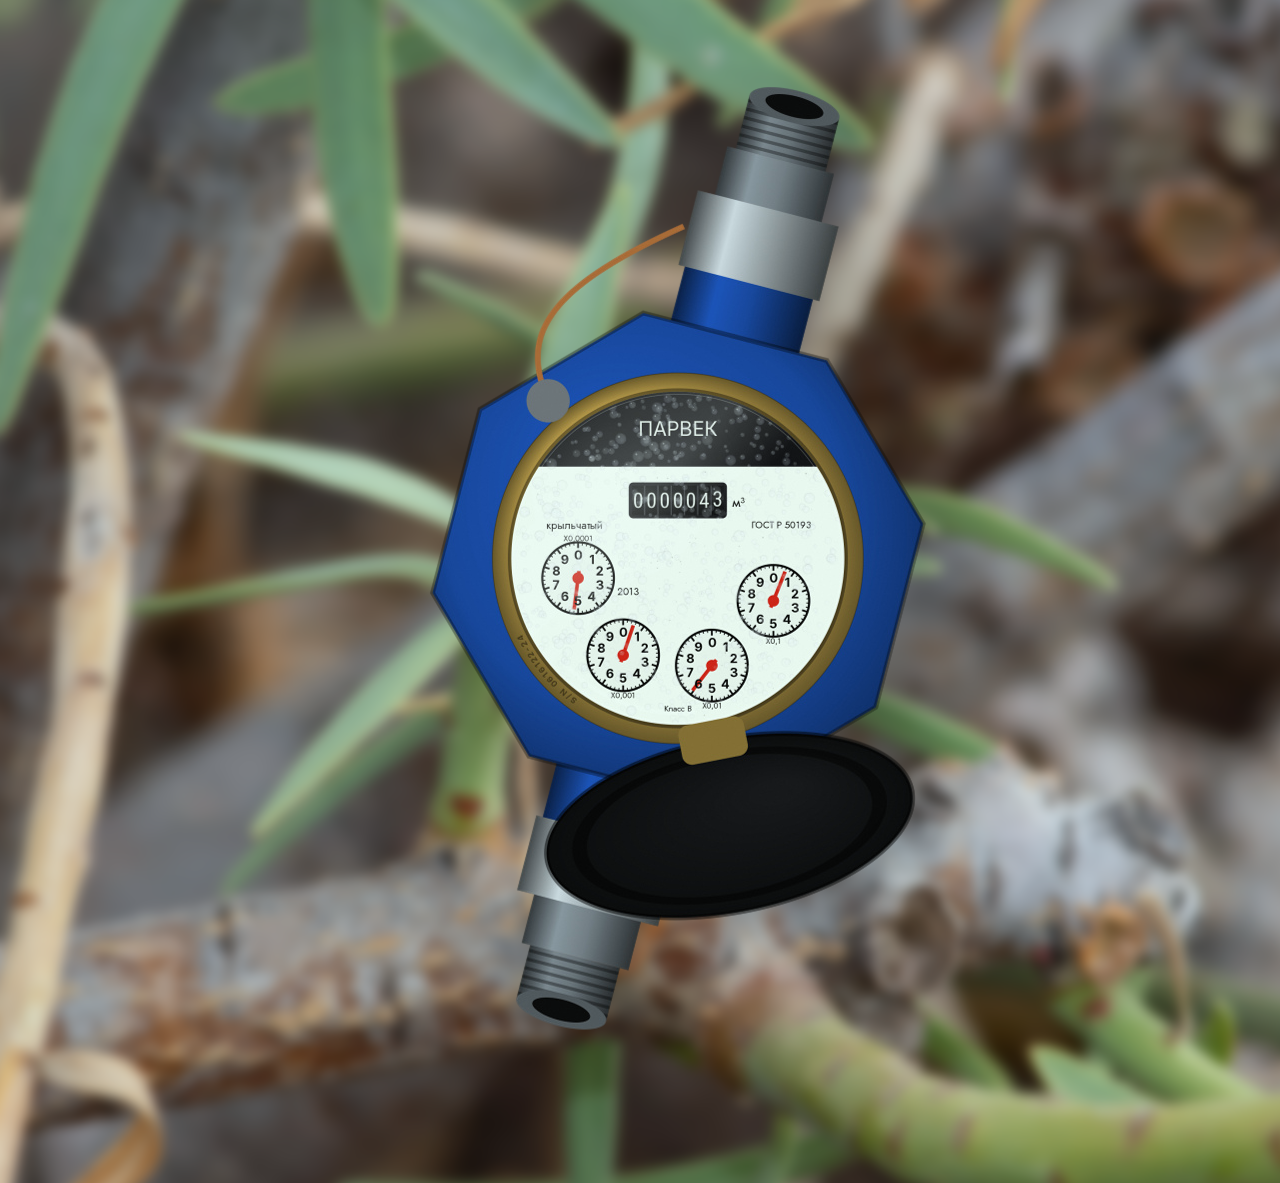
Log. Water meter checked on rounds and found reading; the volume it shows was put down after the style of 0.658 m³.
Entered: 43.0605 m³
